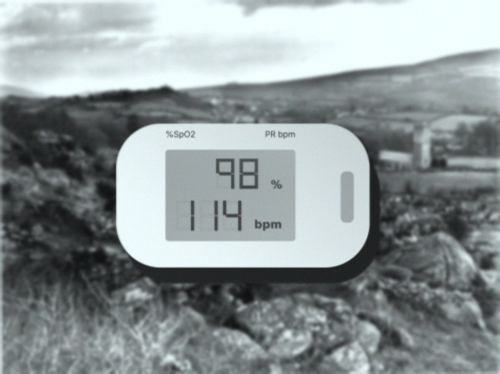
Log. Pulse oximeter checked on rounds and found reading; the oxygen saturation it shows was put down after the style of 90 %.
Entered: 98 %
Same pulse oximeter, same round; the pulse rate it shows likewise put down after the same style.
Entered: 114 bpm
